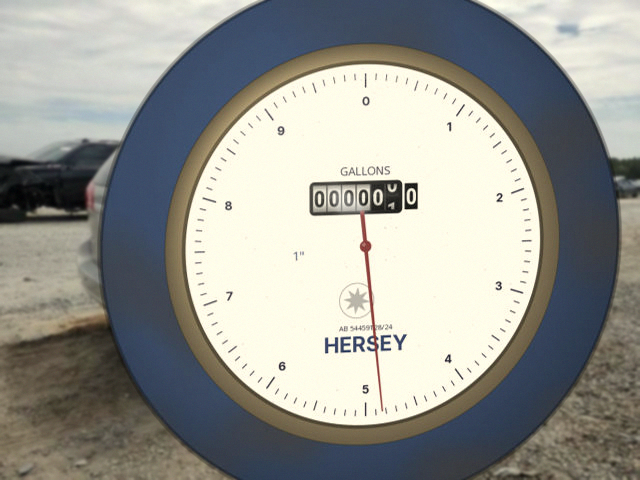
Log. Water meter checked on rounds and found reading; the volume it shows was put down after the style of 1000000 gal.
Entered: 4.8 gal
